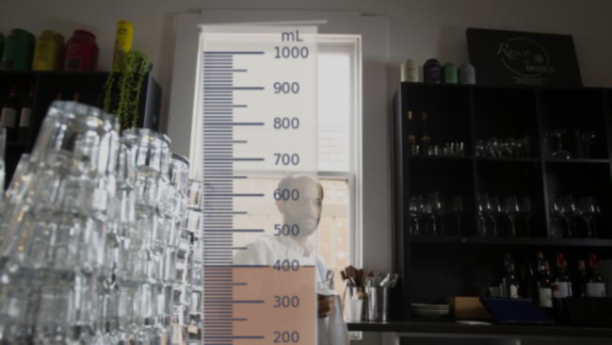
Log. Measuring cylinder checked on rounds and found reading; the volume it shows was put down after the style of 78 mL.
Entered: 400 mL
